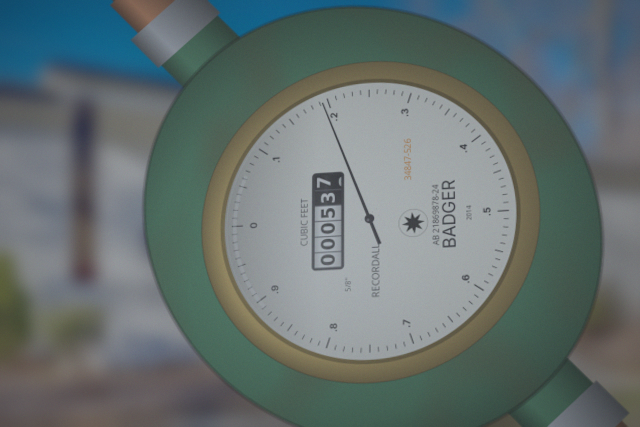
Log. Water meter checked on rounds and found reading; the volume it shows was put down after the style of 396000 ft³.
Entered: 537.19 ft³
